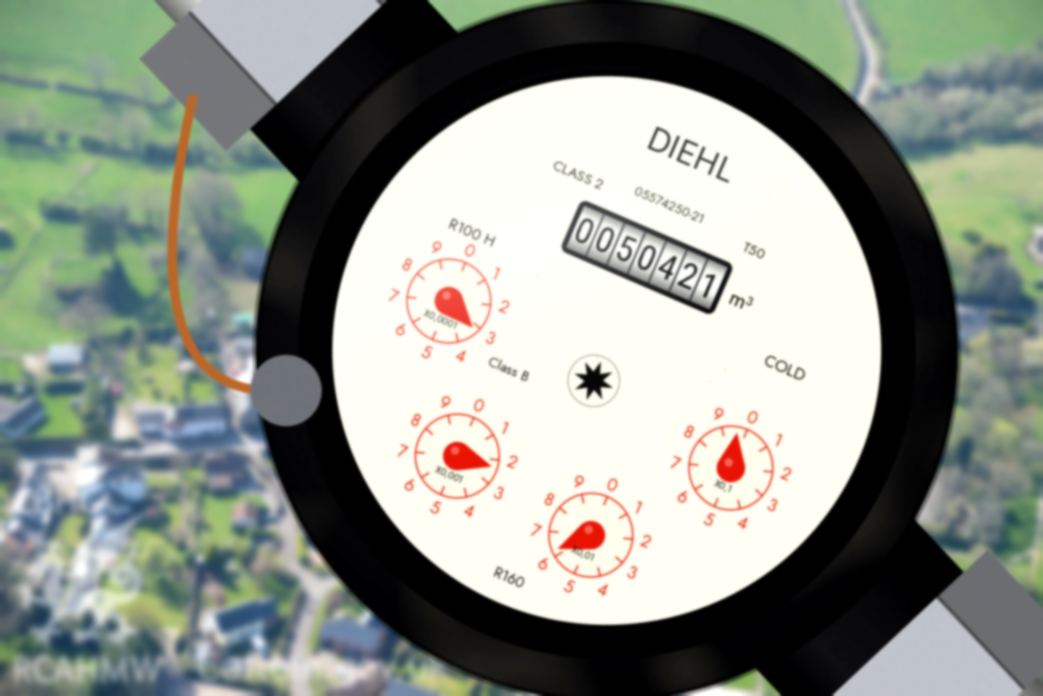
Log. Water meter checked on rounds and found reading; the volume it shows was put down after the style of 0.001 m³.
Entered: 50420.9623 m³
